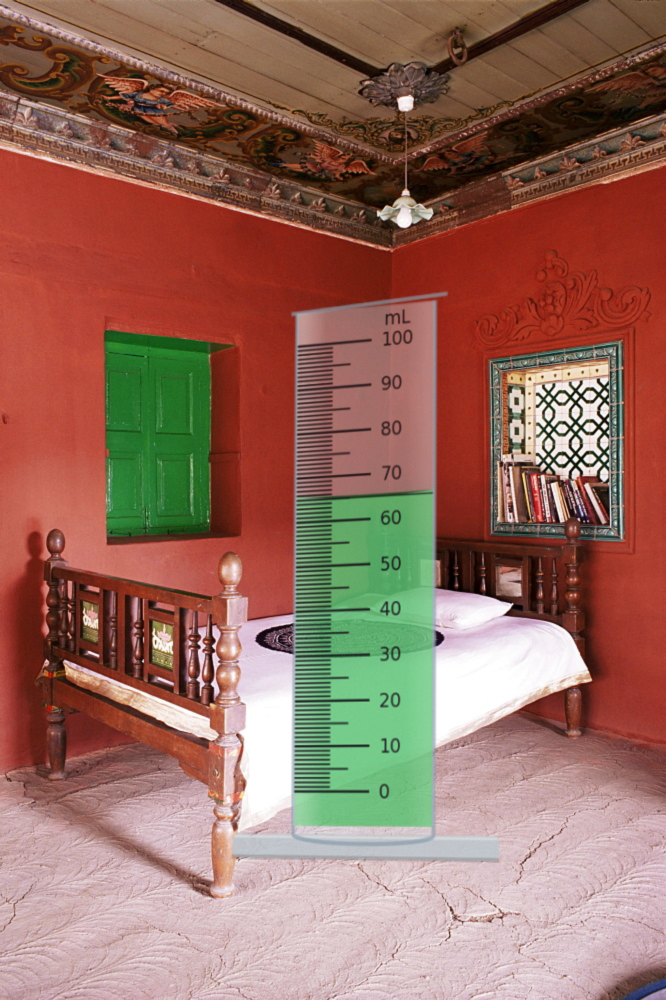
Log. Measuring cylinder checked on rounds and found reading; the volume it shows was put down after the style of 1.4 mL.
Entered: 65 mL
